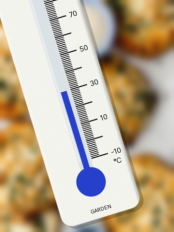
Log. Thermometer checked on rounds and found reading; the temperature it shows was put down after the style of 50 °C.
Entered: 30 °C
